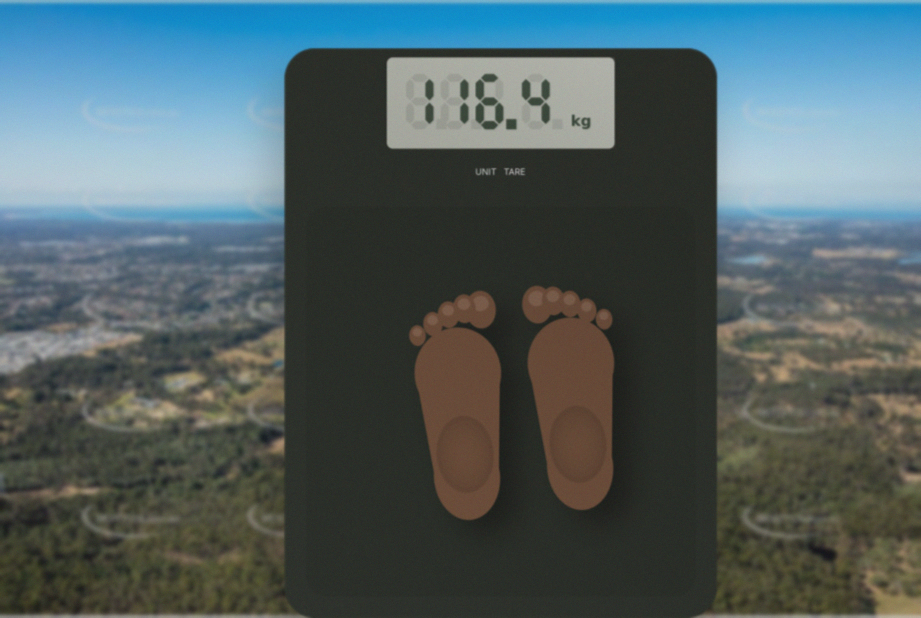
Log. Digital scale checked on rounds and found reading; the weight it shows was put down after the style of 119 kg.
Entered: 116.4 kg
